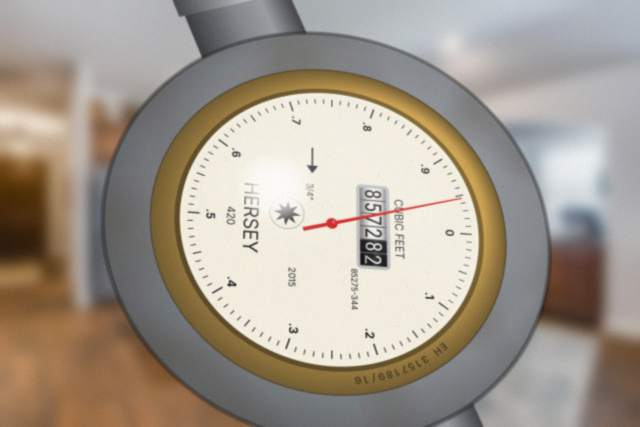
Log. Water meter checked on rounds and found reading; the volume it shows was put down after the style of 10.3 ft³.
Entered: 857281.95 ft³
